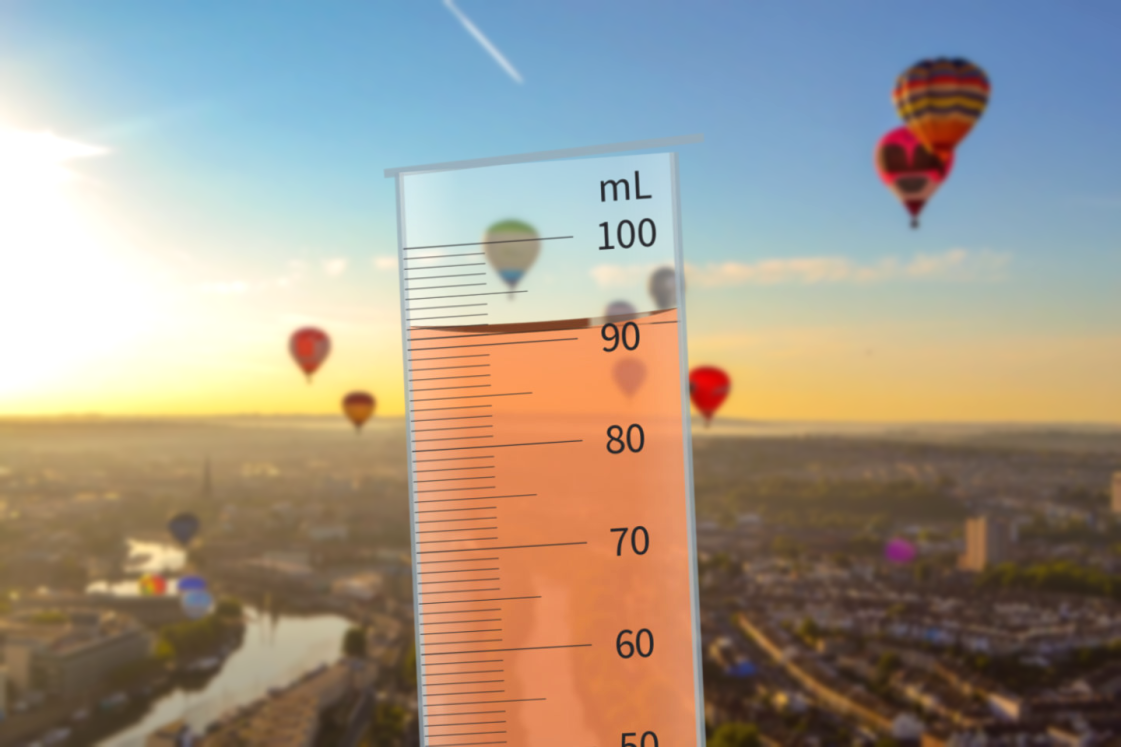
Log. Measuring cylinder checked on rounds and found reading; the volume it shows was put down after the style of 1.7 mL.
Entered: 91 mL
